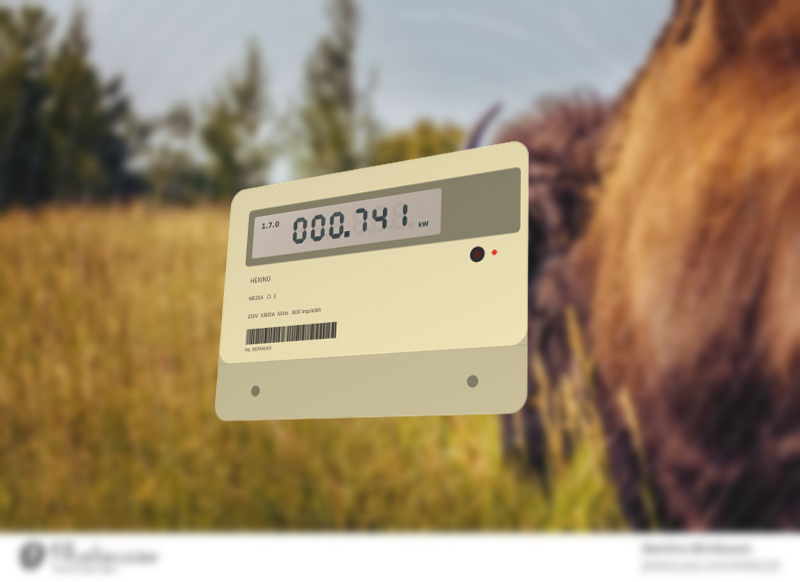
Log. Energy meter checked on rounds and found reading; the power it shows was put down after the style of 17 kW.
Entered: 0.741 kW
